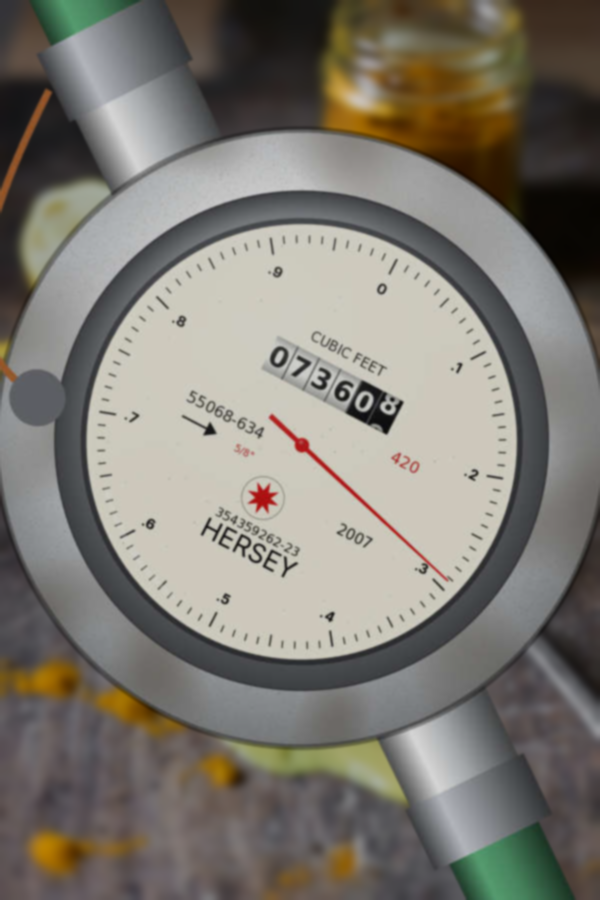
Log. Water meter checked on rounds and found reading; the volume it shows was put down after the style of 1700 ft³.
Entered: 73608.29 ft³
